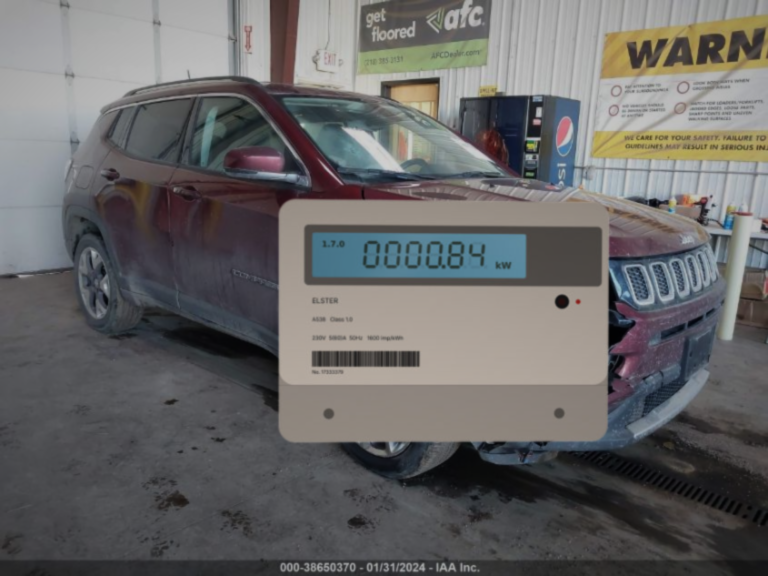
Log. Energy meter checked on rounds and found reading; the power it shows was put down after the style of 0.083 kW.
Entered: 0.84 kW
